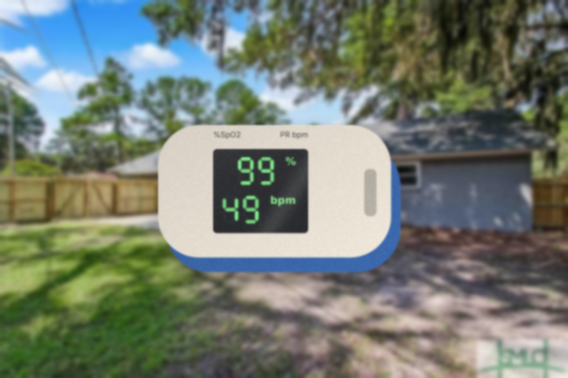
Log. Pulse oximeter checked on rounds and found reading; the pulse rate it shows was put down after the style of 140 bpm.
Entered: 49 bpm
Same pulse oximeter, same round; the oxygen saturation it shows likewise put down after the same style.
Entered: 99 %
